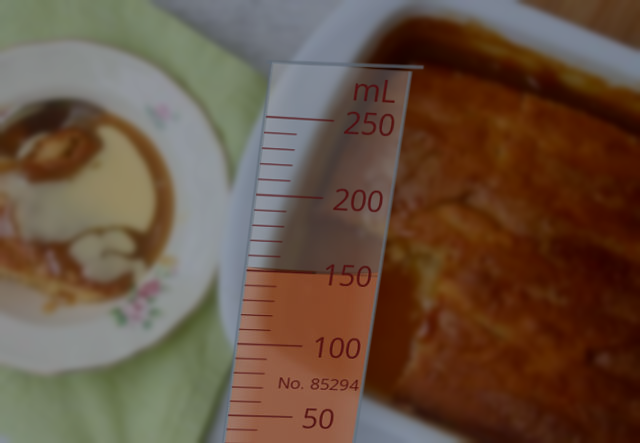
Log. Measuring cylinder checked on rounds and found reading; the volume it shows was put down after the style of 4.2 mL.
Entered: 150 mL
